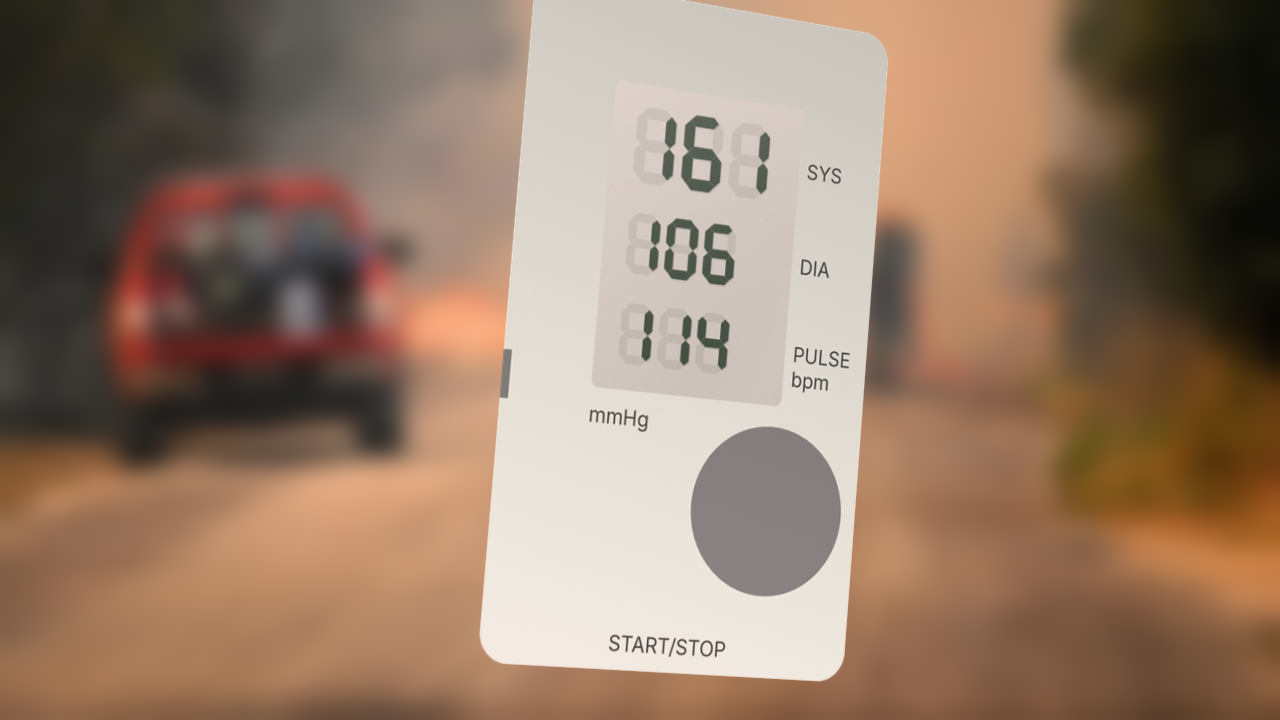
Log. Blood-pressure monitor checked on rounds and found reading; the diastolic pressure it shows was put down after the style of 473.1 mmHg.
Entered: 106 mmHg
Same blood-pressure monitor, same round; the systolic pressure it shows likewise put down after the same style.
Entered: 161 mmHg
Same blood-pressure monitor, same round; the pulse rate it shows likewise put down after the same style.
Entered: 114 bpm
